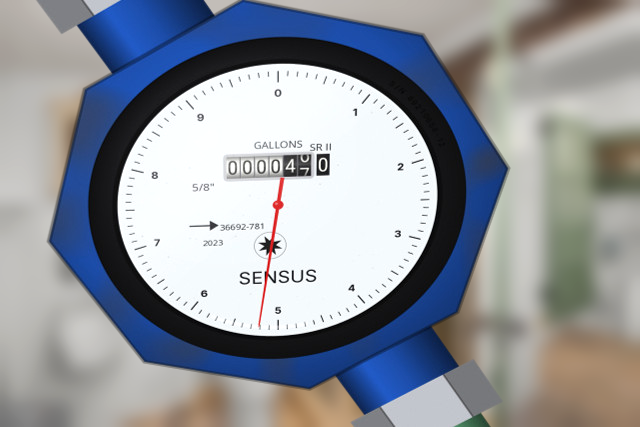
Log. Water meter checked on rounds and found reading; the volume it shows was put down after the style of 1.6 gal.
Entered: 465.2 gal
